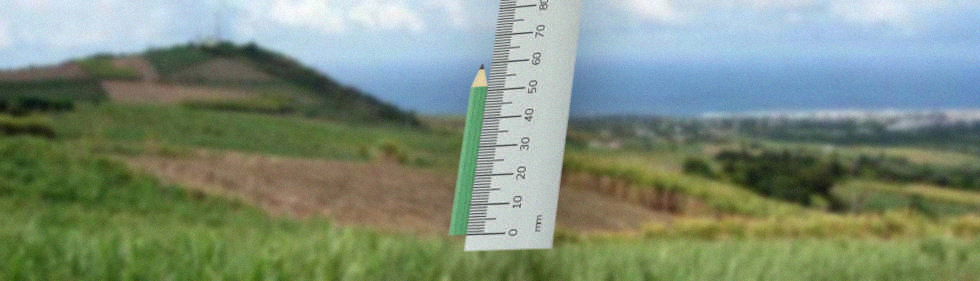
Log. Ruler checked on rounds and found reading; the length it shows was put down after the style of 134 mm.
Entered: 60 mm
